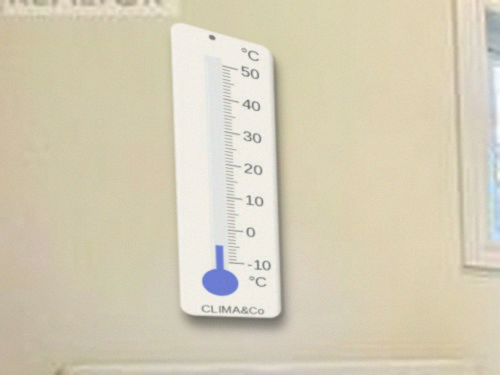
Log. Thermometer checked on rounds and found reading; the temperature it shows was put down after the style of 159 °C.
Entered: -5 °C
